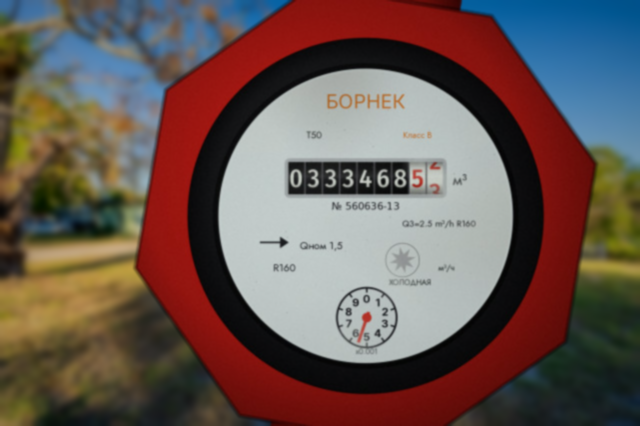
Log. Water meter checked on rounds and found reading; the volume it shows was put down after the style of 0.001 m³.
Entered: 333468.525 m³
